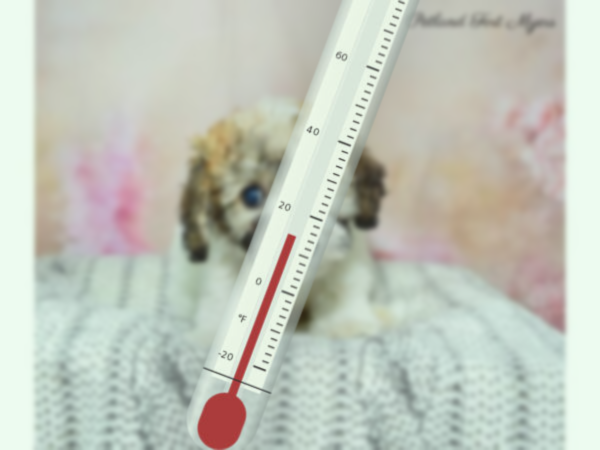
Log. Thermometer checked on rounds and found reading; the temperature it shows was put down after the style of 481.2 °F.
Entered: 14 °F
